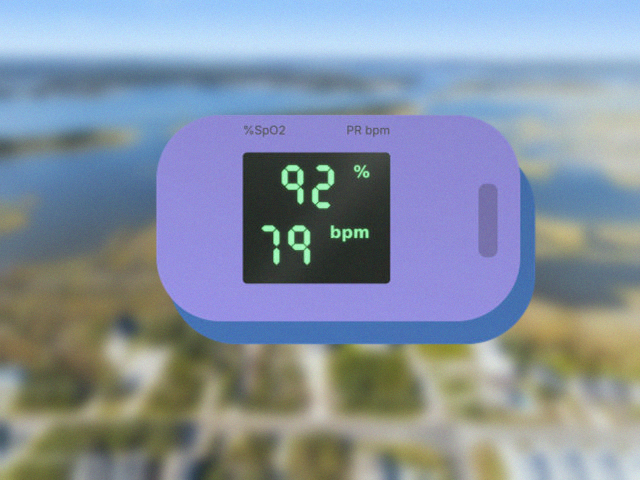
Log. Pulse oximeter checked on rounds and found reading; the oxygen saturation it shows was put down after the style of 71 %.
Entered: 92 %
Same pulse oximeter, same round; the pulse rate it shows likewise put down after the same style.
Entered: 79 bpm
